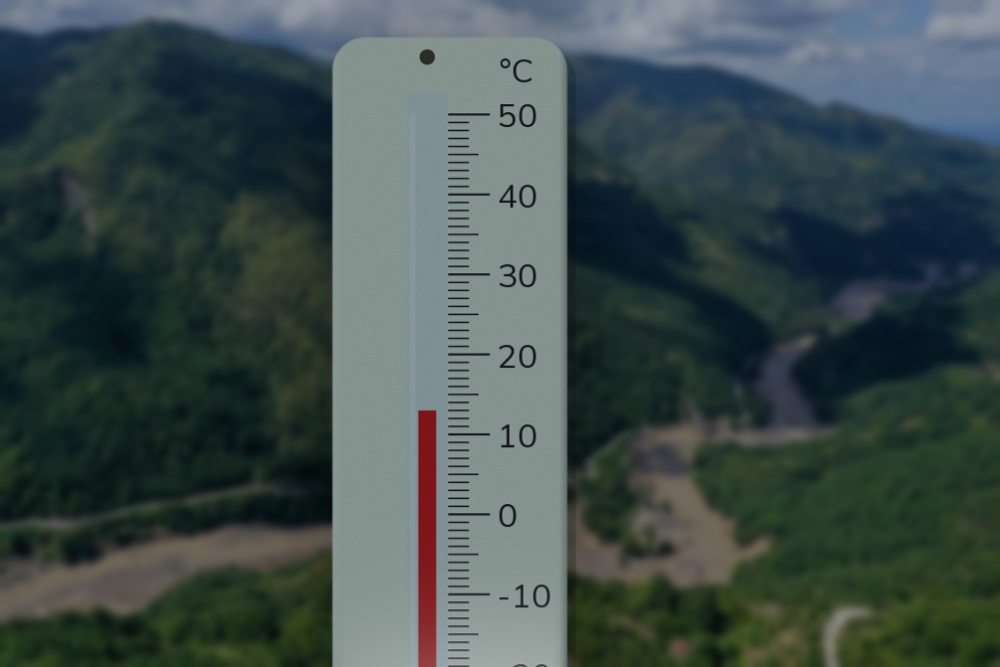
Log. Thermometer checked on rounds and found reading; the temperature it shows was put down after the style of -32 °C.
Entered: 13 °C
